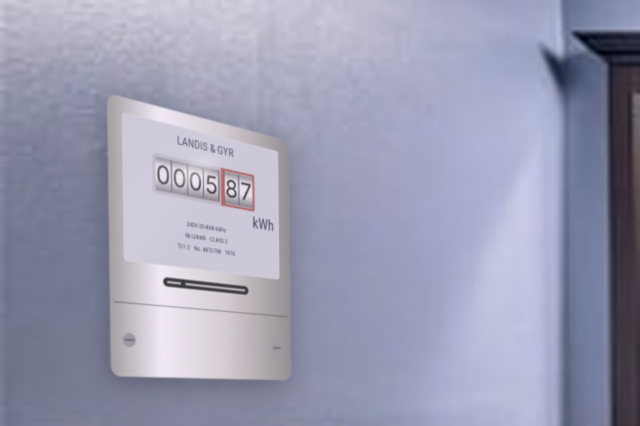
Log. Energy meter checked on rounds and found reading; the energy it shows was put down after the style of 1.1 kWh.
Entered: 5.87 kWh
